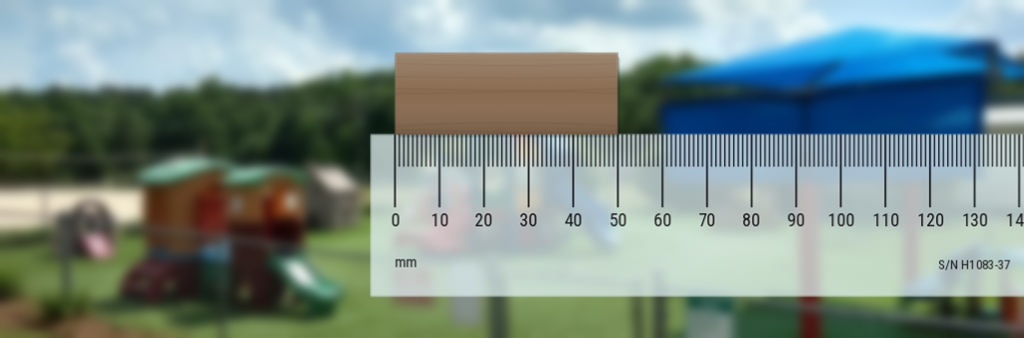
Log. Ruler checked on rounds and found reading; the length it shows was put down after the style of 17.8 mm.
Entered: 50 mm
